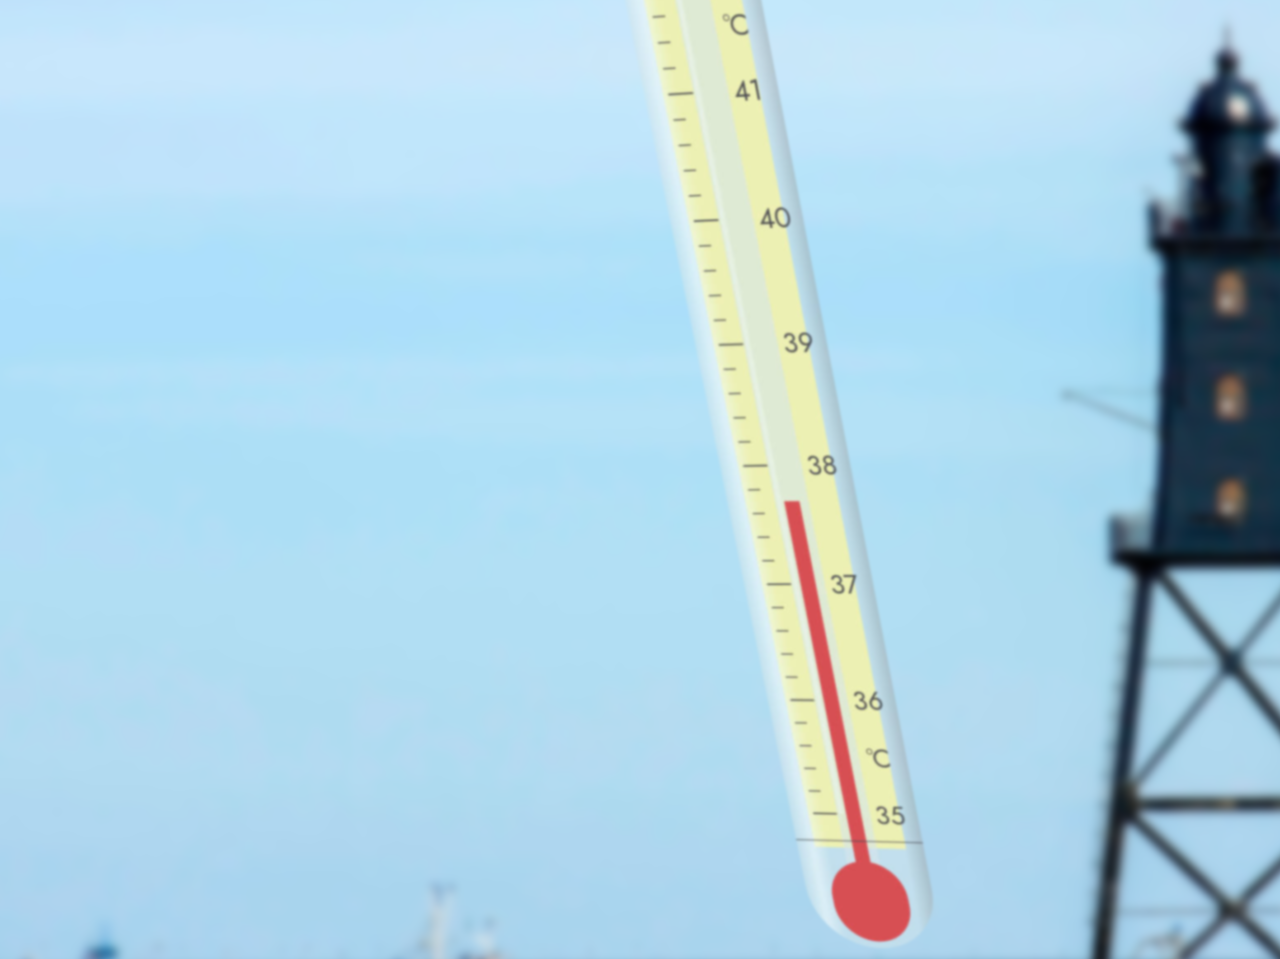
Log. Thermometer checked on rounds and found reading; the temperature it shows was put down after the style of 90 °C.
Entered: 37.7 °C
